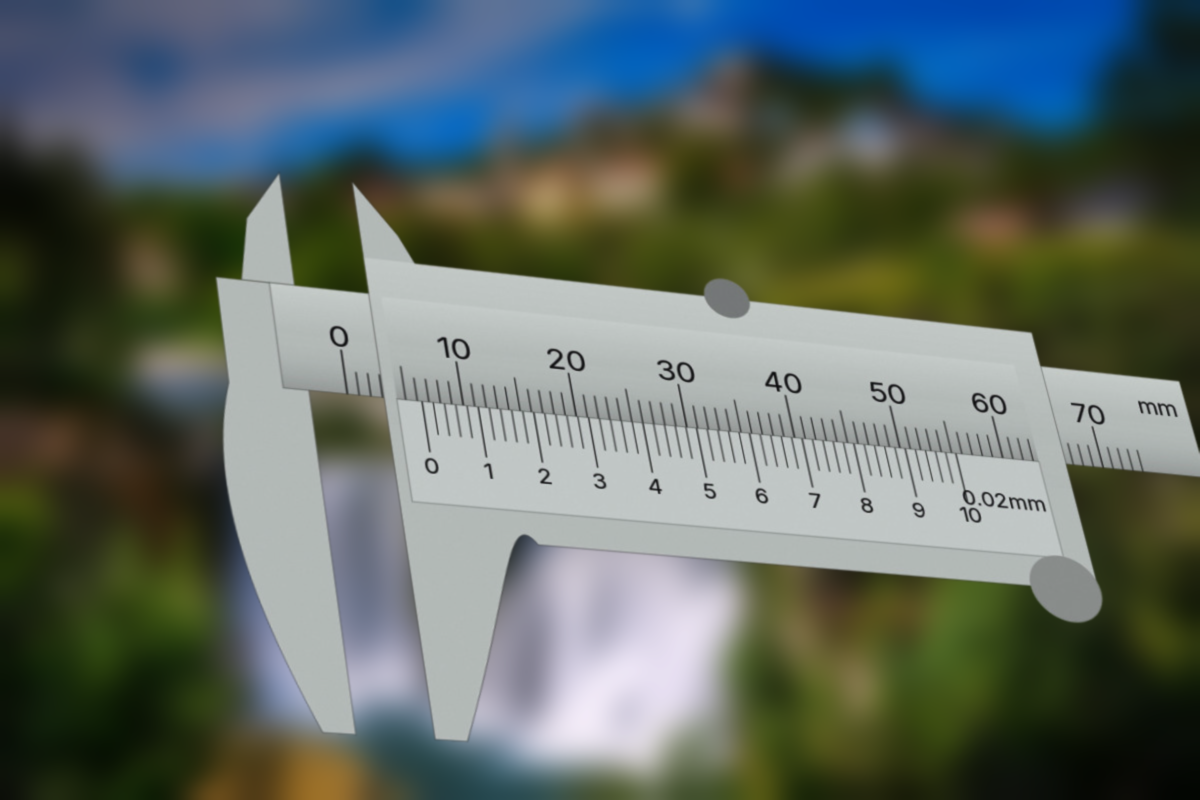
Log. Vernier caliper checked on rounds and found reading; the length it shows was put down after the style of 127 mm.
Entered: 6.4 mm
